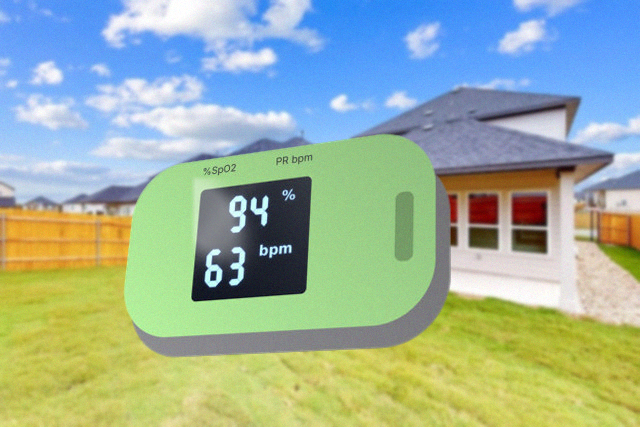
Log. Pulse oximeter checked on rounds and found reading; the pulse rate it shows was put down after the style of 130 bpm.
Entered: 63 bpm
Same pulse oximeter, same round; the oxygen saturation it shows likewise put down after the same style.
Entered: 94 %
